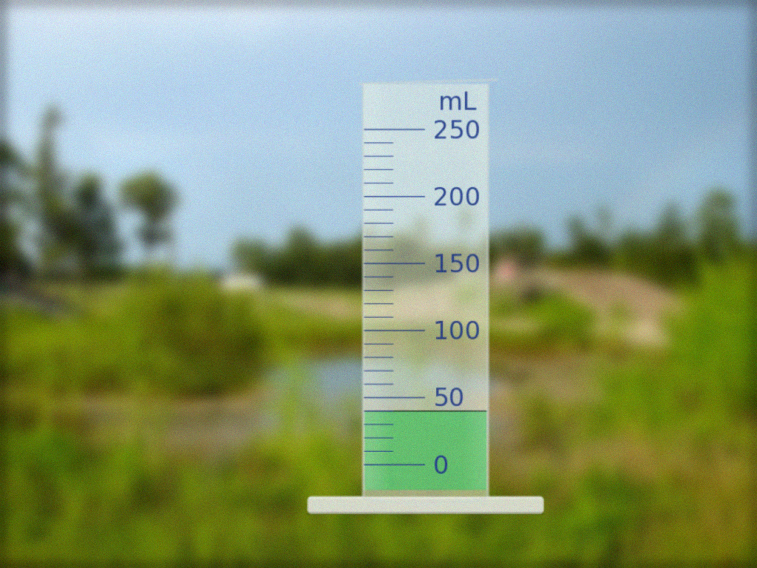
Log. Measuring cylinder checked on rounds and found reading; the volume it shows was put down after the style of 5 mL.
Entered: 40 mL
